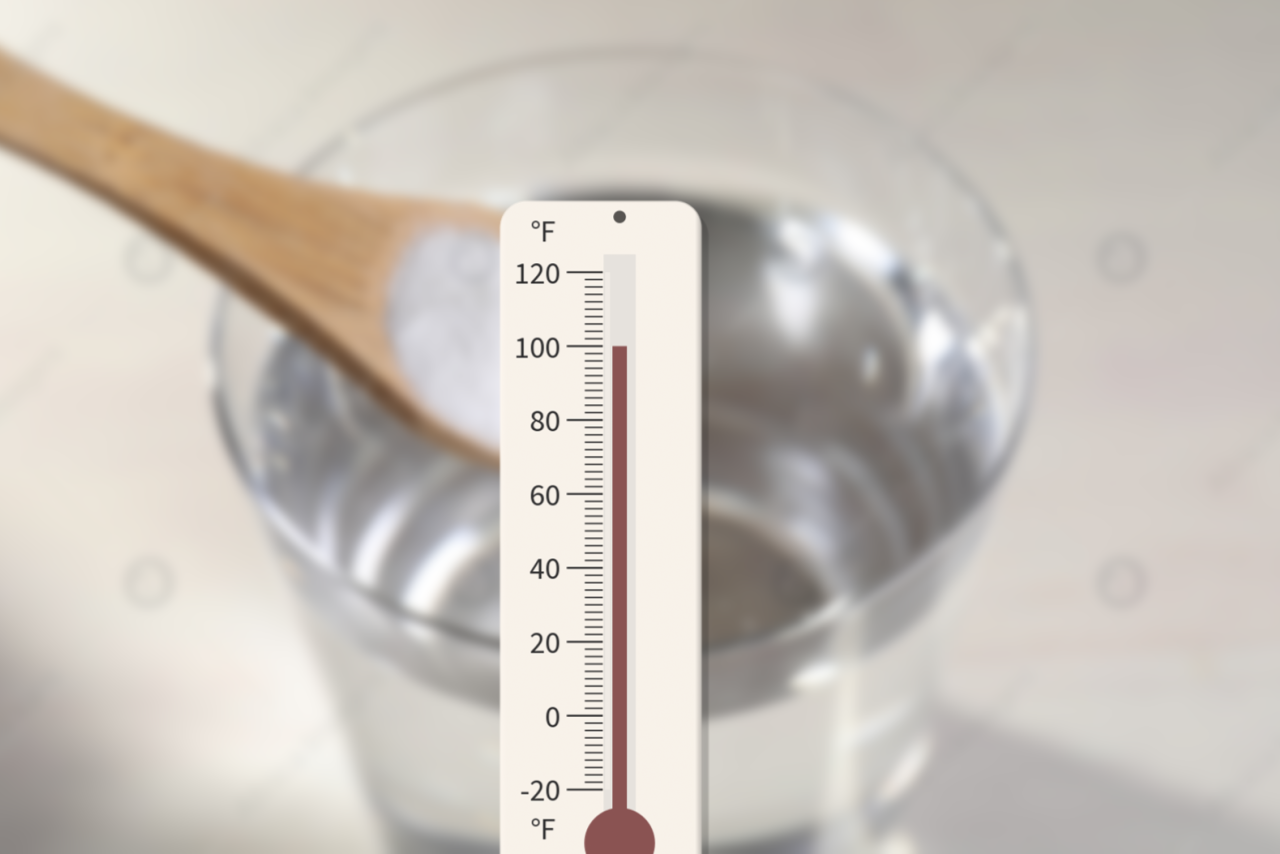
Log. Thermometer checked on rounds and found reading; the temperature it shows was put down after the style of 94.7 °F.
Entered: 100 °F
